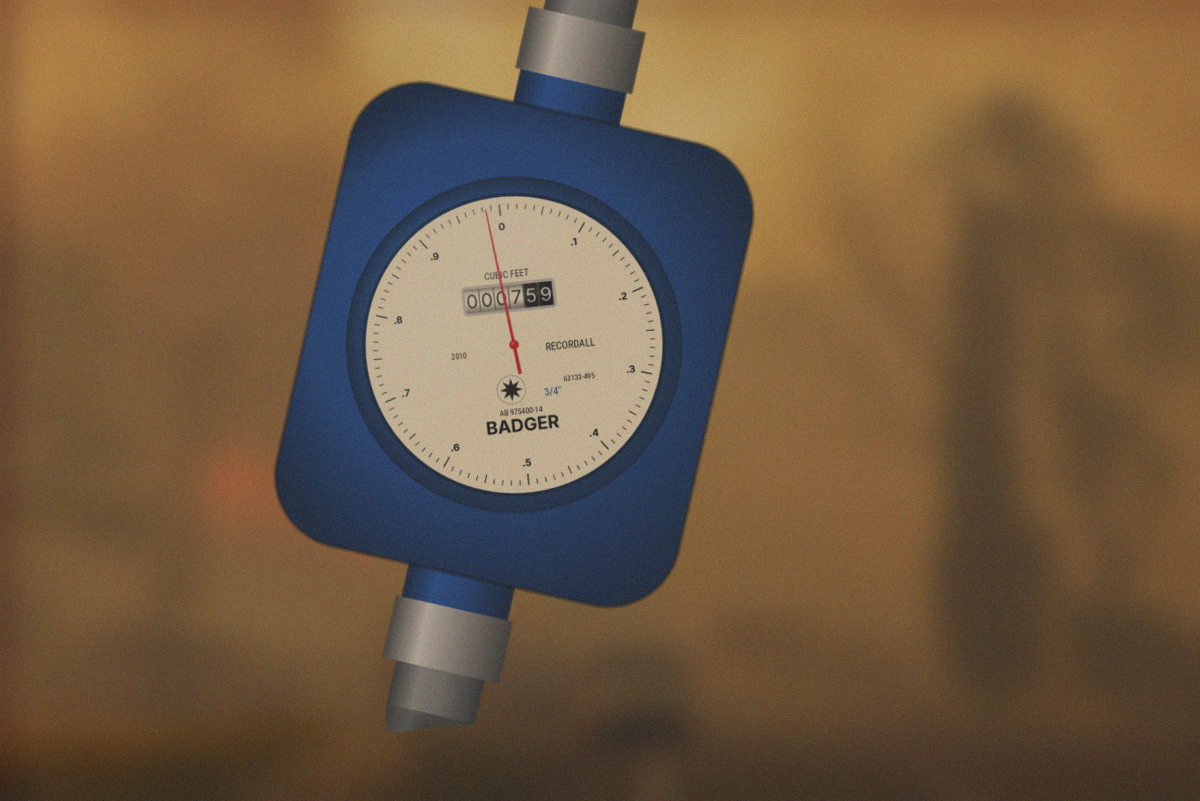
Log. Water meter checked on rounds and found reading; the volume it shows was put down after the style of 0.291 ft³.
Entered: 758.98 ft³
